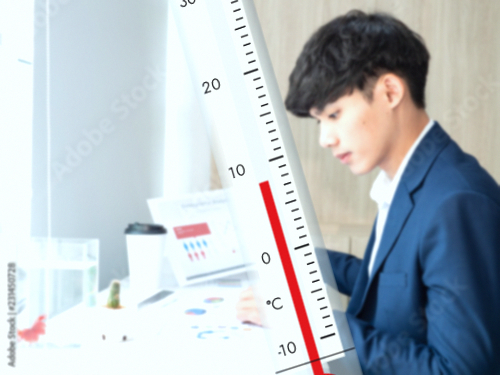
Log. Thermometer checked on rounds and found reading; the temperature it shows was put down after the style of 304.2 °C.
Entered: 8 °C
